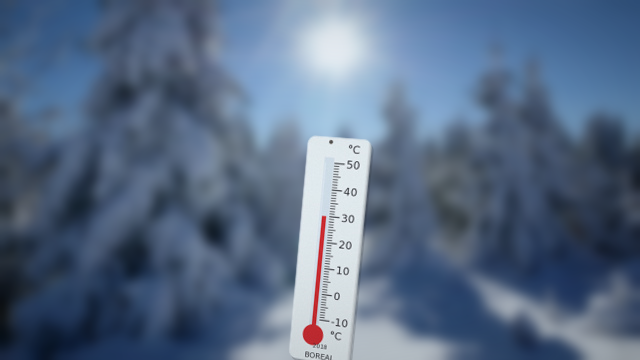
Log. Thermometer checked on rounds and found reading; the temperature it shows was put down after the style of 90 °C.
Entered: 30 °C
